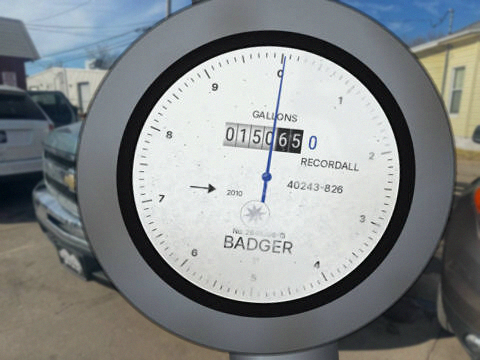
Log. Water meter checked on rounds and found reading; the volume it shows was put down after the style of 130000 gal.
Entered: 150650.0 gal
